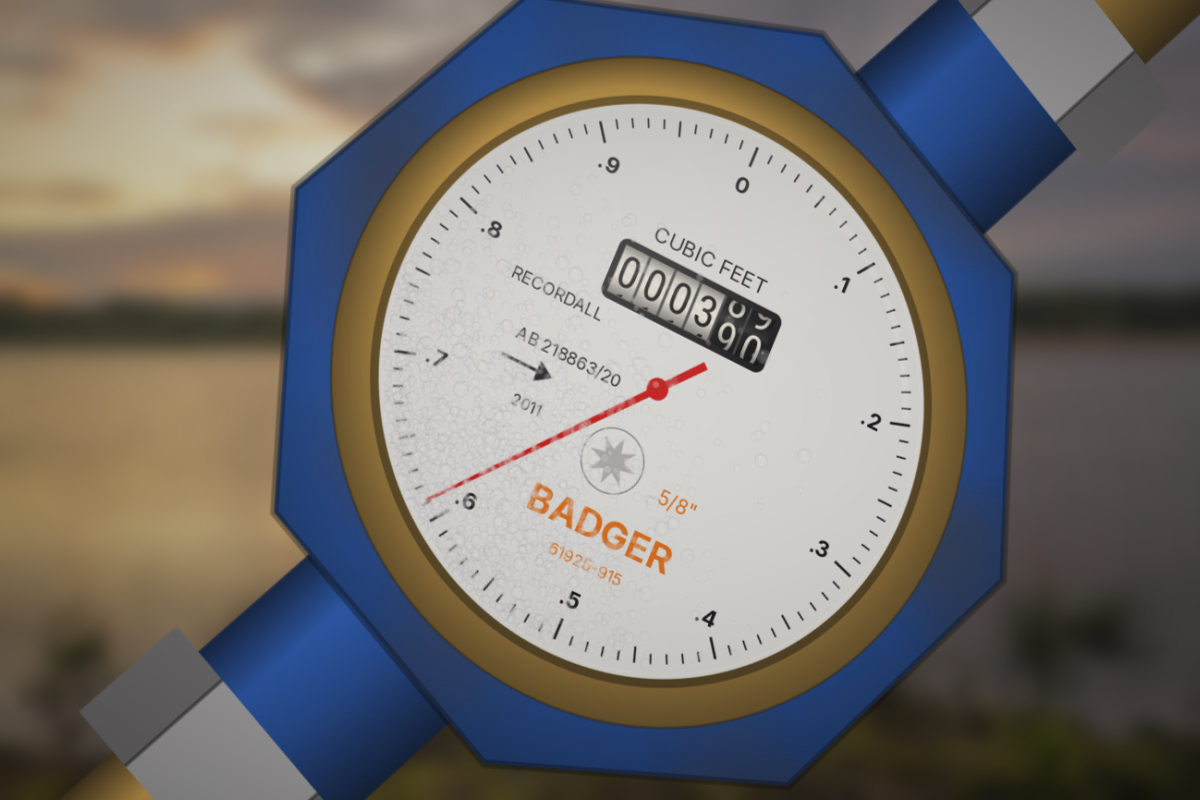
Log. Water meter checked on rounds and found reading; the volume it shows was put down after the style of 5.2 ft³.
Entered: 389.61 ft³
